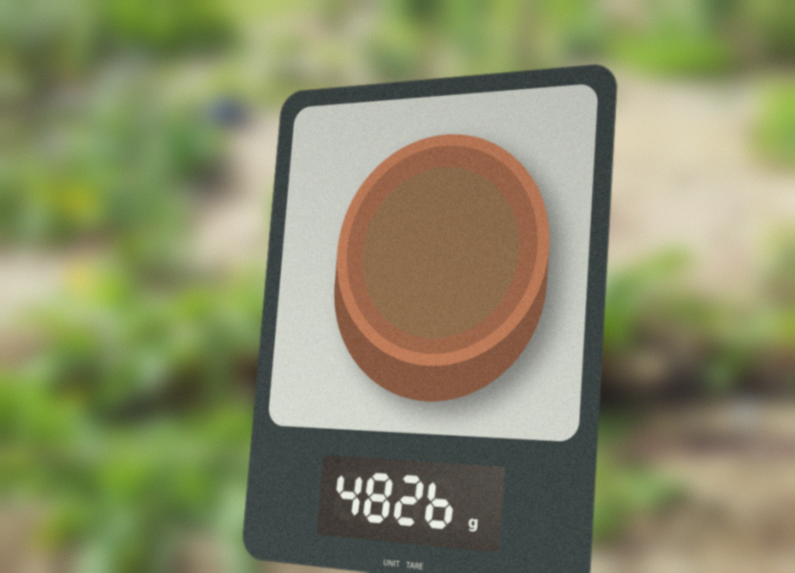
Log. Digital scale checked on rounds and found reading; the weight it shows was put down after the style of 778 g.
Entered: 4826 g
